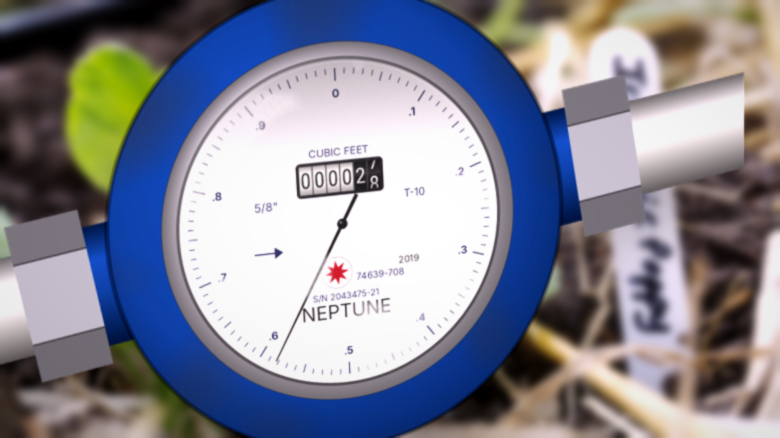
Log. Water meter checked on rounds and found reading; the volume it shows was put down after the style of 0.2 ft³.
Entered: 27.58 ft³
